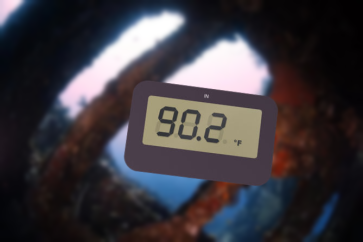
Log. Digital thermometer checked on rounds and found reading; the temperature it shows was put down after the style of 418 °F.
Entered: 90.2 °F
